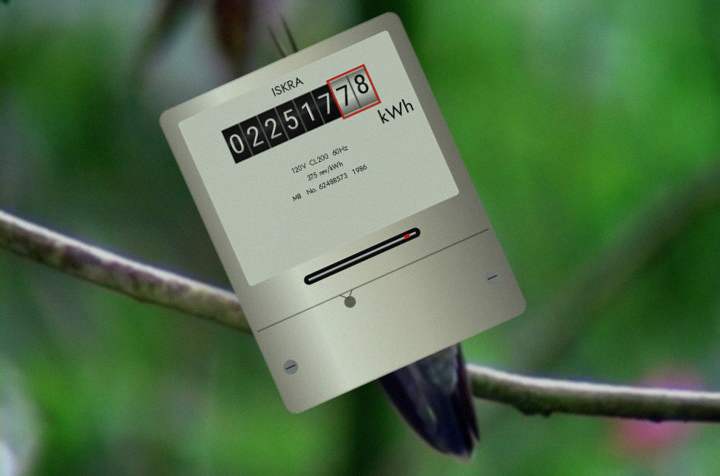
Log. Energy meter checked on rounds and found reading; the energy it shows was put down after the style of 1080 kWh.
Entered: 22517.78 kWh
